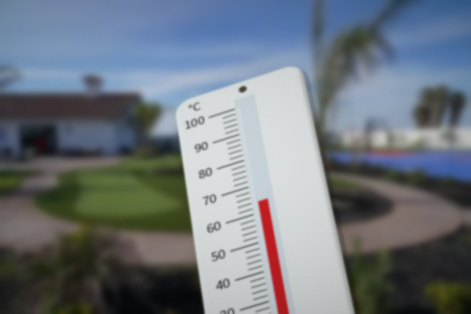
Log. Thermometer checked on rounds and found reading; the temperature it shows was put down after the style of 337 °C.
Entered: 64 °C
